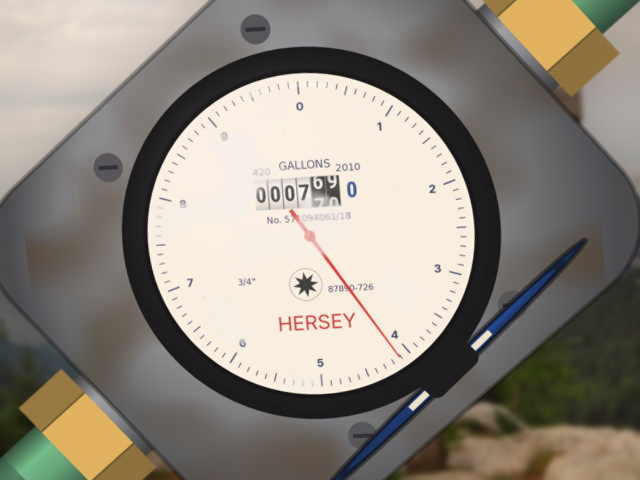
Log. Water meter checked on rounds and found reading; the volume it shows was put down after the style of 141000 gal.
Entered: 7694.1 gal
